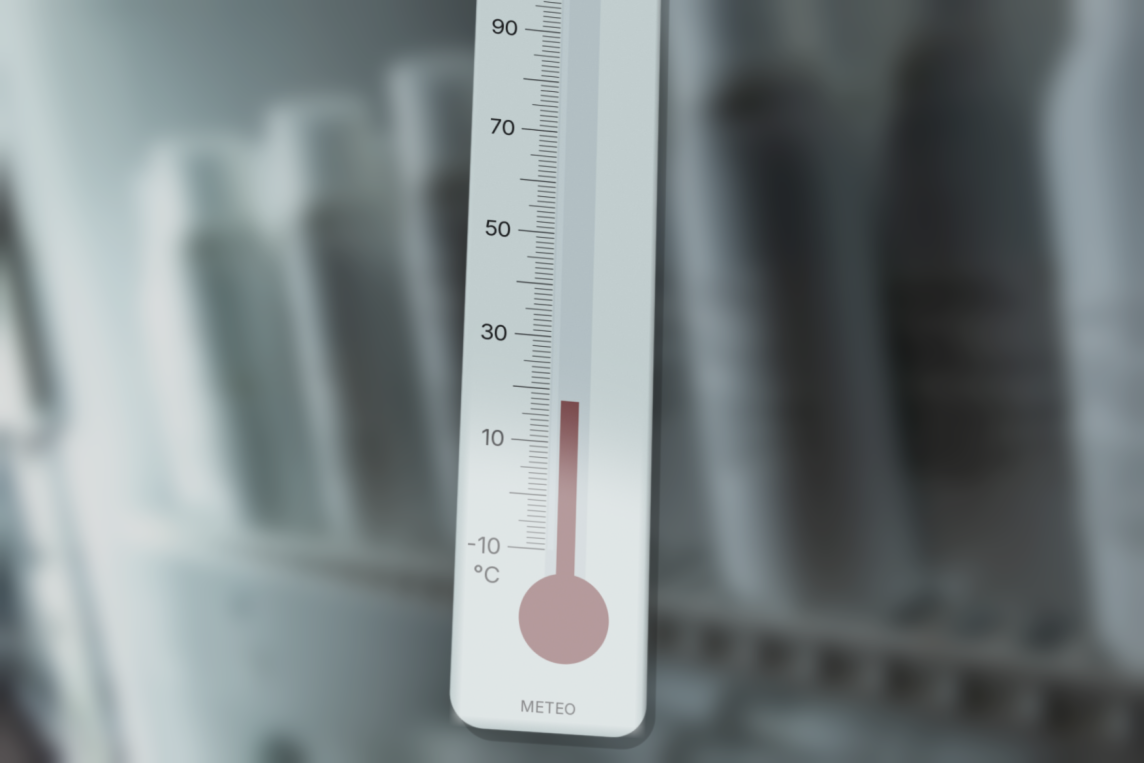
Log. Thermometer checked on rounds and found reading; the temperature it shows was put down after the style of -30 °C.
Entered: 18 °C
